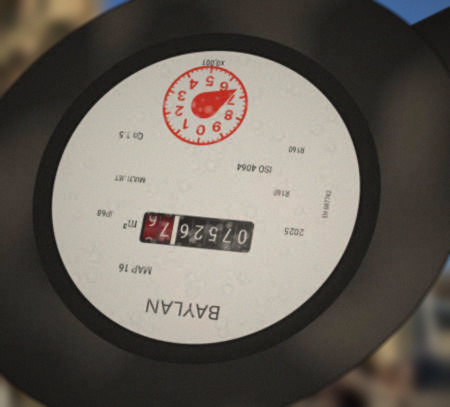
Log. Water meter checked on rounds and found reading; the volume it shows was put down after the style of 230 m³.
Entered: 7526.756 m³
